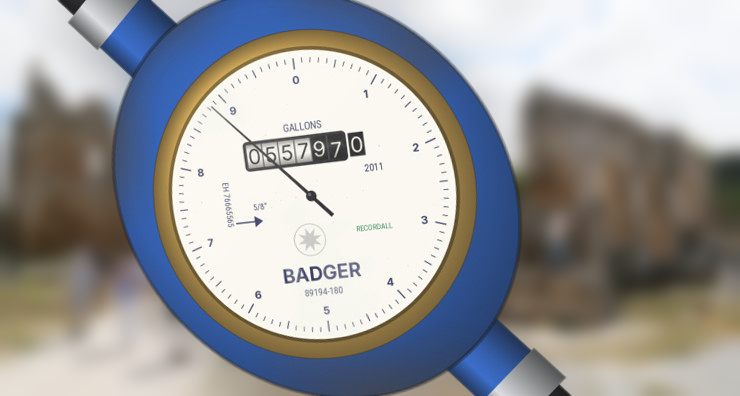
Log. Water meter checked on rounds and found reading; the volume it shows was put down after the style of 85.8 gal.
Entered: 557968.8 gal
